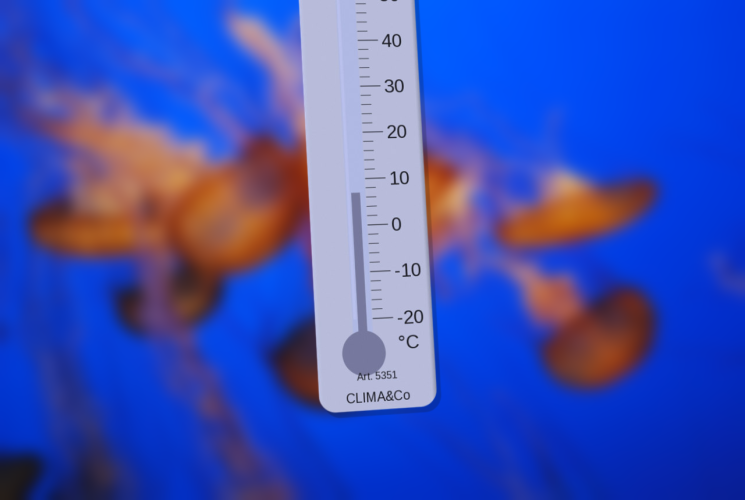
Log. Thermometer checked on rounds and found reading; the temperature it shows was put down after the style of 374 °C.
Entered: 7 °C
